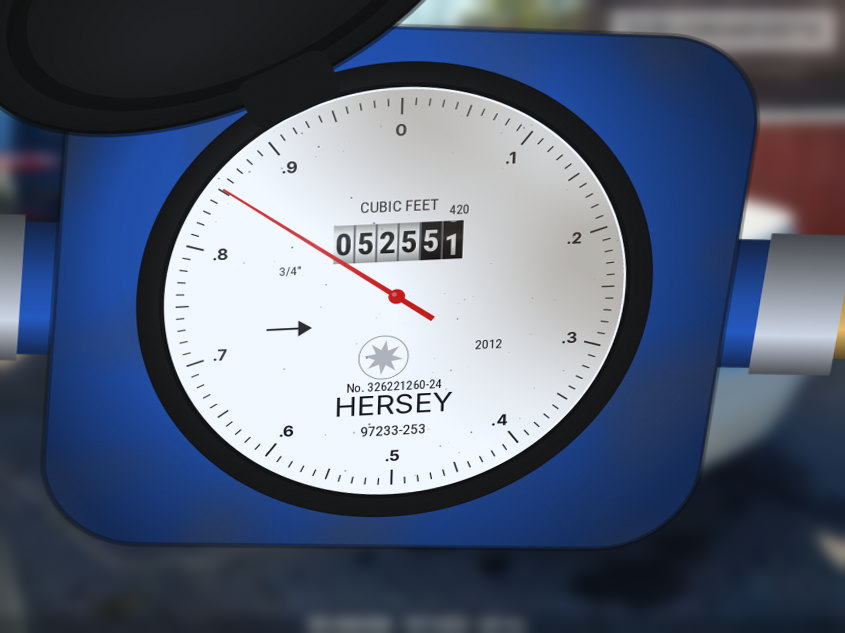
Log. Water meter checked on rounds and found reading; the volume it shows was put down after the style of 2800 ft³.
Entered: 52550.85 ft³
